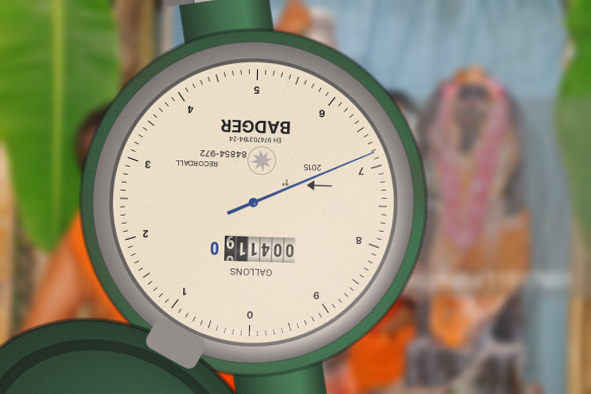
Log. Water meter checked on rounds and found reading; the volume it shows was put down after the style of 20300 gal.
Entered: 41186.8 gal
